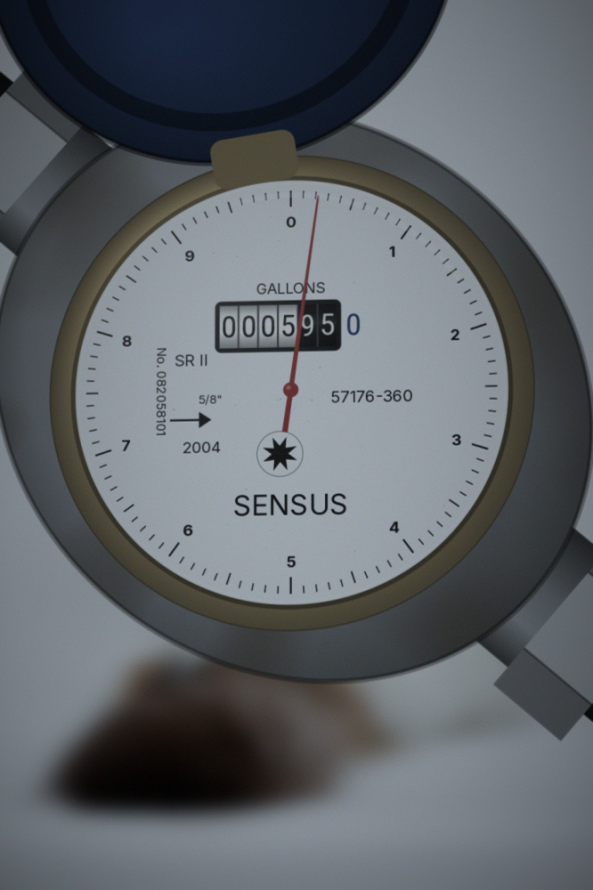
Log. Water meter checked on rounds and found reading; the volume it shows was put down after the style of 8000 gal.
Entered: 5950.2 gal
